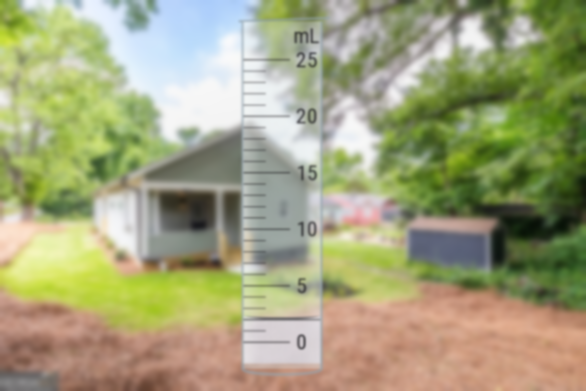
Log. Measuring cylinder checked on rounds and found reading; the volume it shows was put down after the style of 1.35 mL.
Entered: 2 mL
